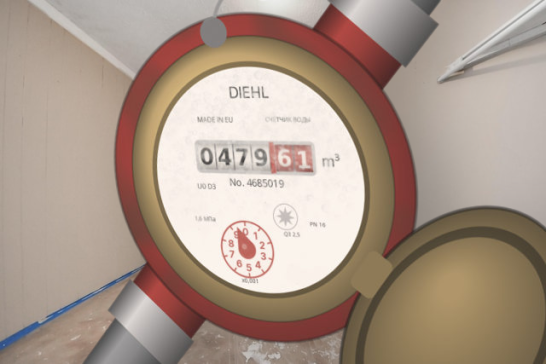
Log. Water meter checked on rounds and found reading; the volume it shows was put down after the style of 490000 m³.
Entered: 479.609 m³
